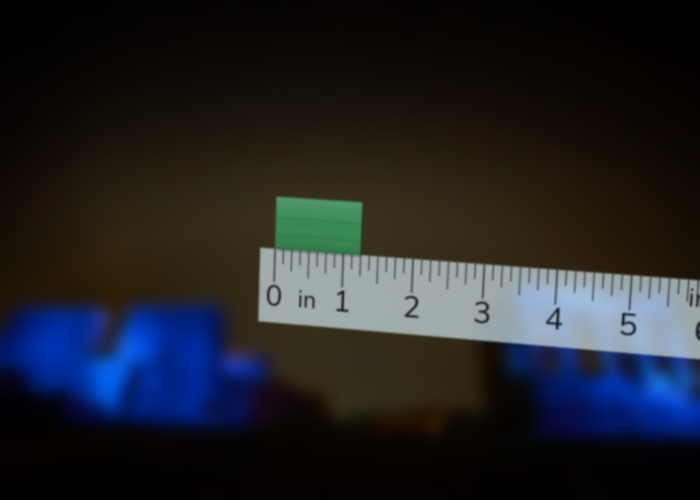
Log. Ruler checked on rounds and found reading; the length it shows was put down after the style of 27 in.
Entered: 1.25 in
